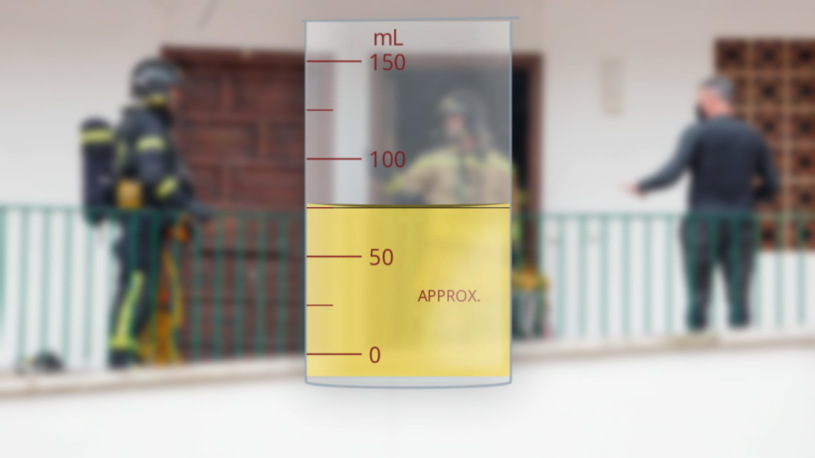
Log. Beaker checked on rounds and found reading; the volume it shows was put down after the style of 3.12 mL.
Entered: 75 mL
